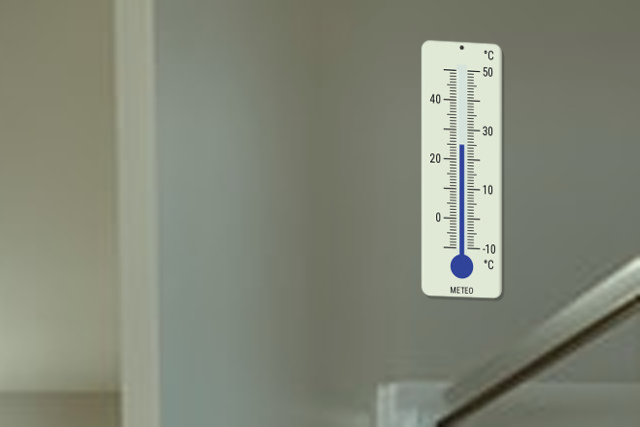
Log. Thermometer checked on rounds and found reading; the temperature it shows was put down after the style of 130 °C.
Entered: 25 °C
